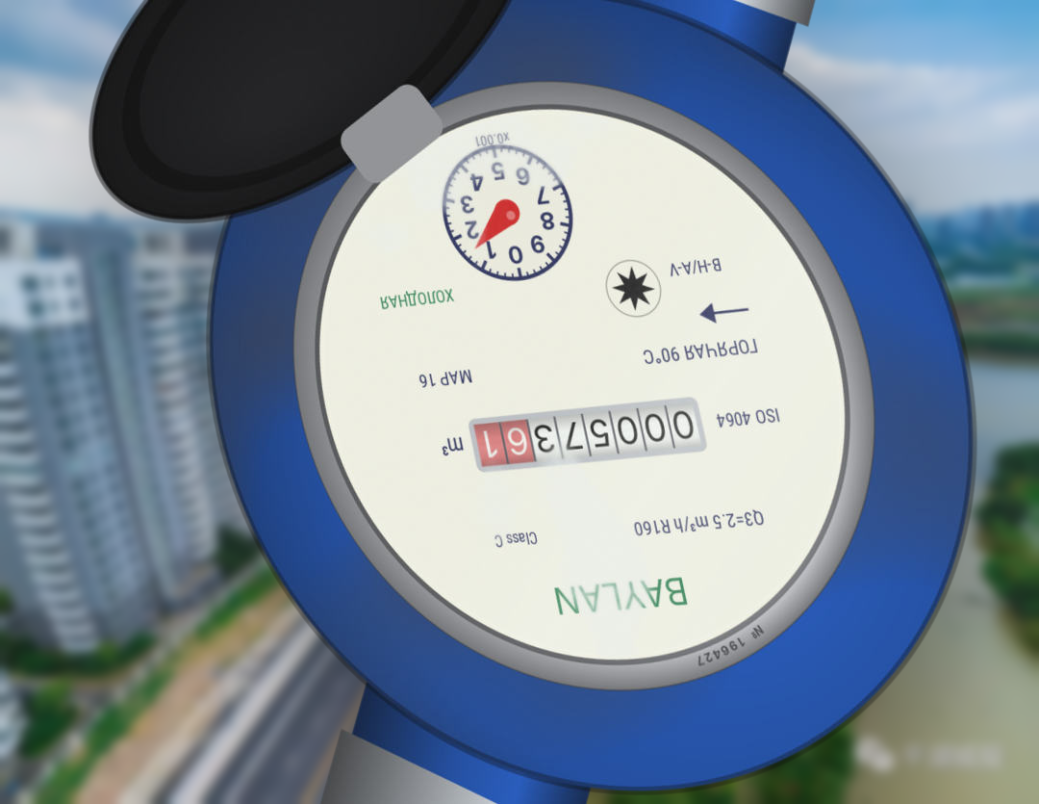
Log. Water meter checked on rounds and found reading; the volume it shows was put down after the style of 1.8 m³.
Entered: 573.611 m³
